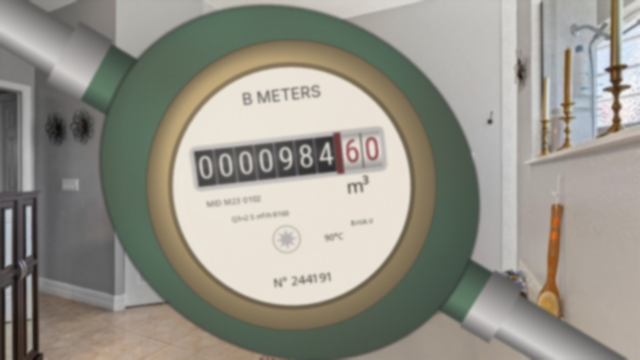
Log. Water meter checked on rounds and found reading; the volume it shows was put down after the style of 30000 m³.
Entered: 984.60 m³
